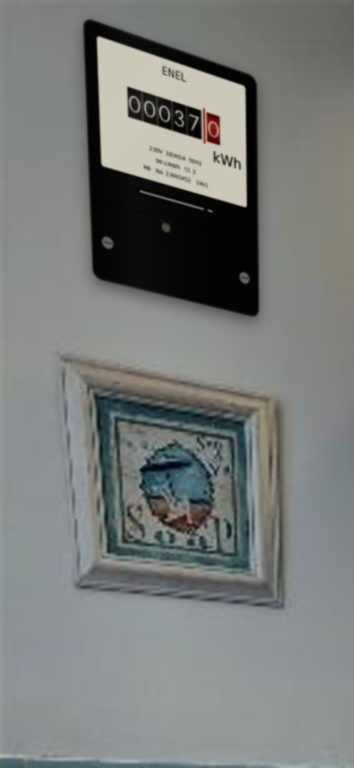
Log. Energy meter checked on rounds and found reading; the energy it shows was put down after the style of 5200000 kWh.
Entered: 37.0 kWh
